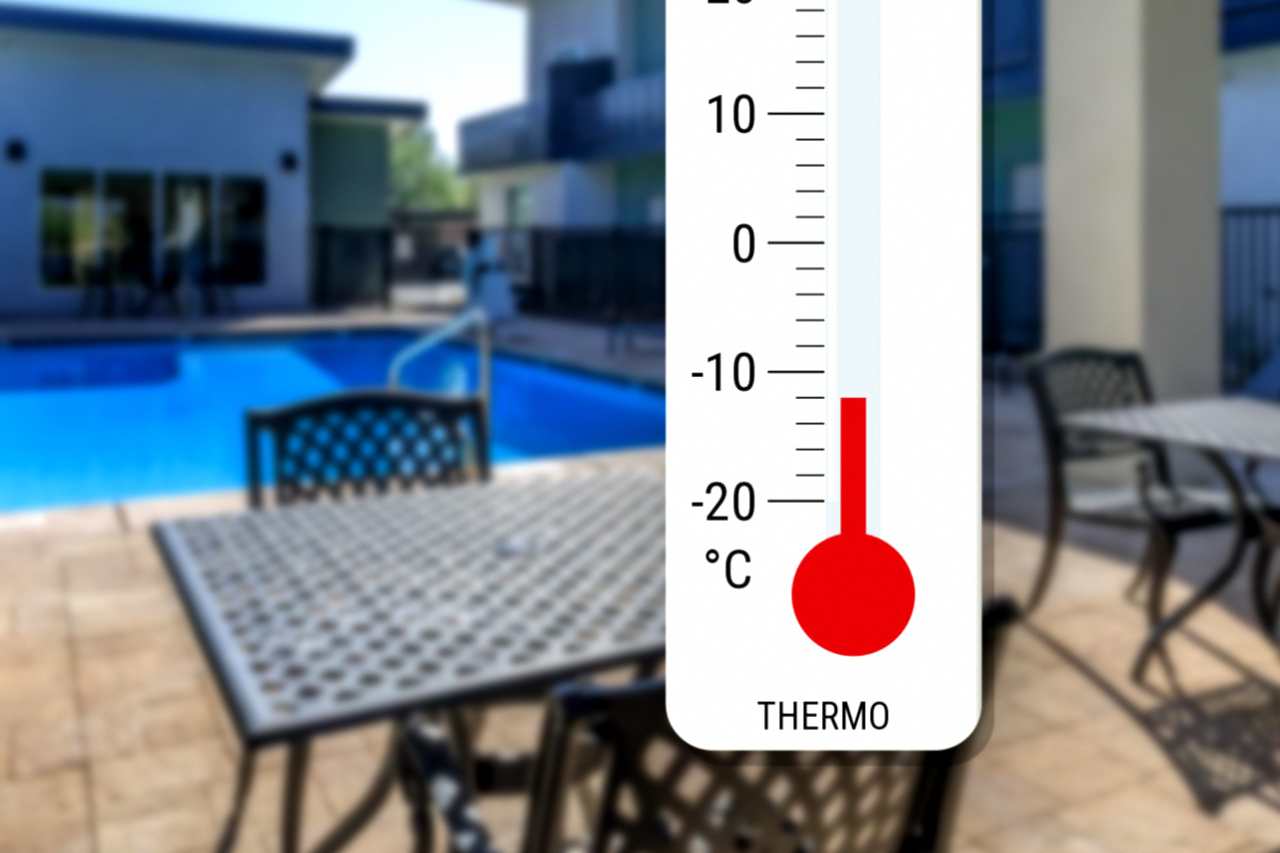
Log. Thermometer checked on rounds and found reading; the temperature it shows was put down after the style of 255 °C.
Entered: -12 °C
